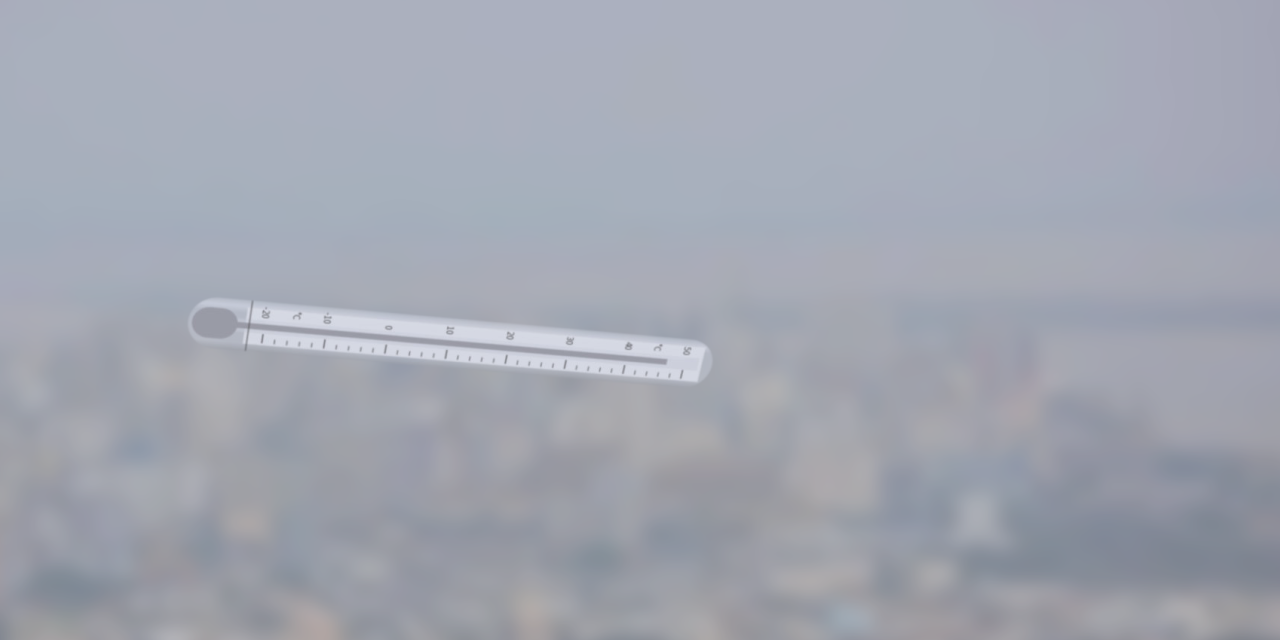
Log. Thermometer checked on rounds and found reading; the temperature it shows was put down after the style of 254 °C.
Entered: 47 °C
